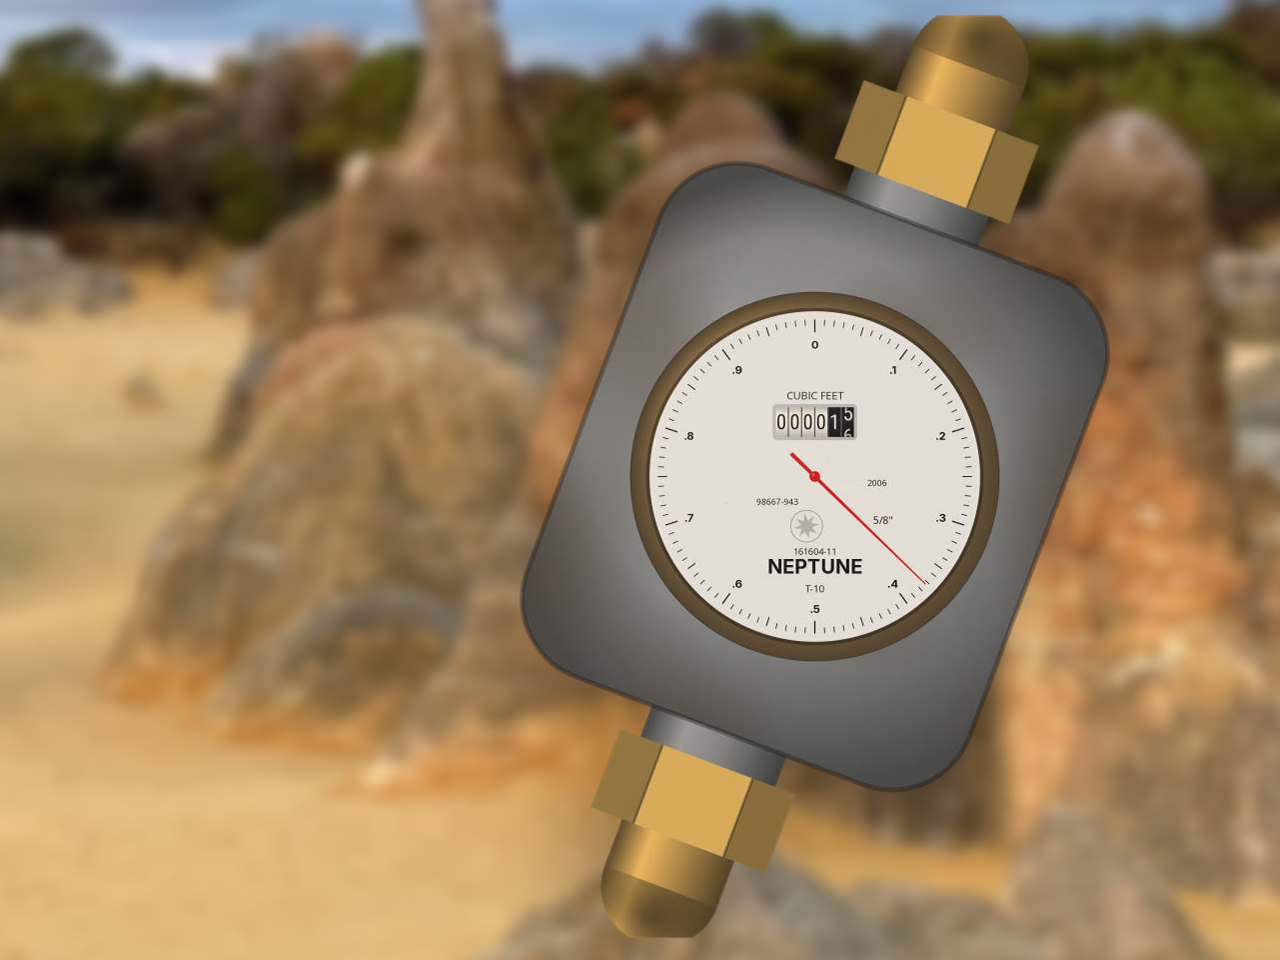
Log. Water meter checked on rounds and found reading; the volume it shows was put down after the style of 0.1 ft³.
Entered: 15.37 ft³
